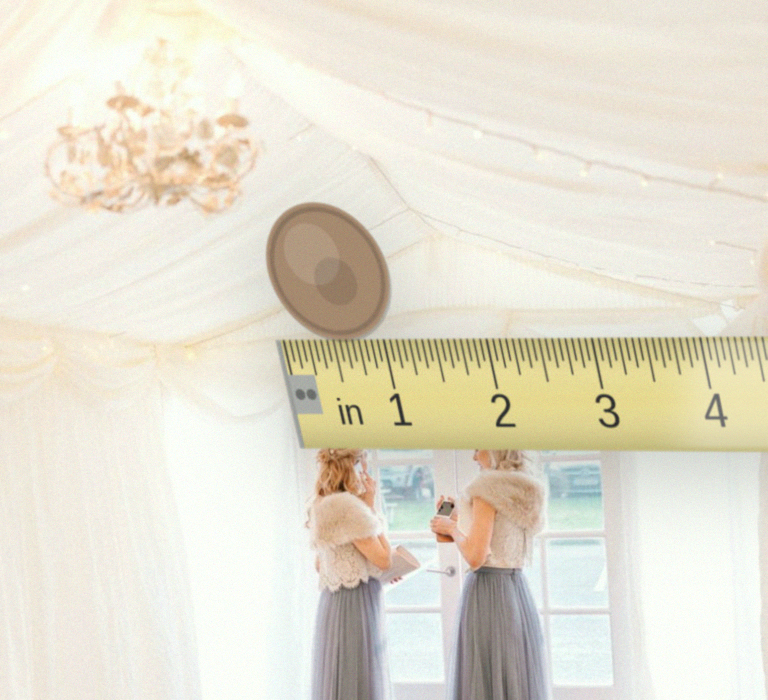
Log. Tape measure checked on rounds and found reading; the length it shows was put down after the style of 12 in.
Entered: 1.1875 in
